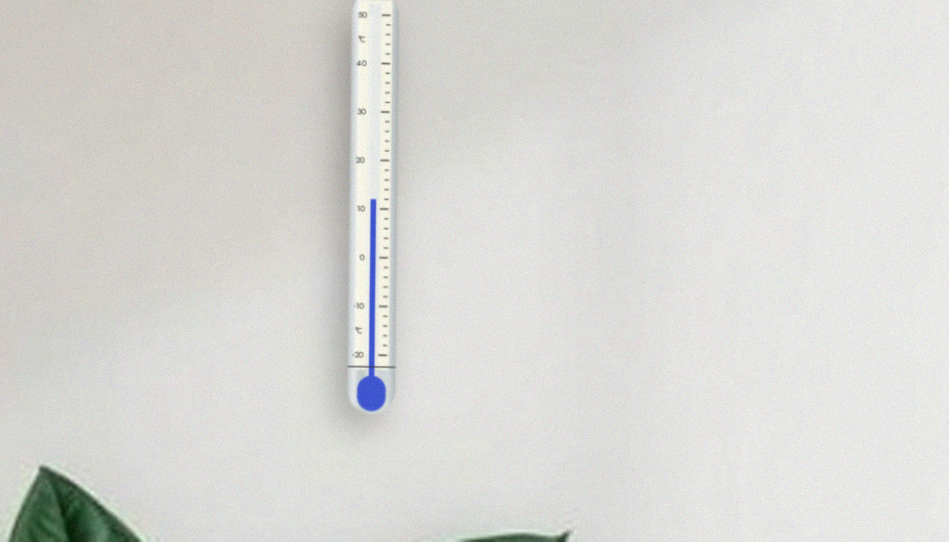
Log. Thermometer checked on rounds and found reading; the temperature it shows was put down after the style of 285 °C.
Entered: 12 °C
